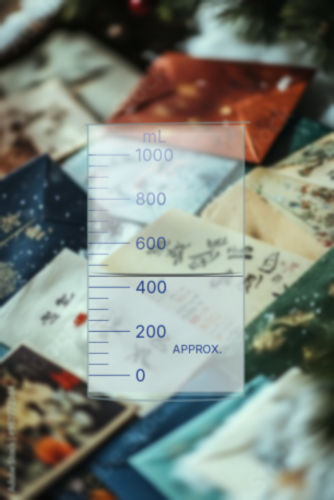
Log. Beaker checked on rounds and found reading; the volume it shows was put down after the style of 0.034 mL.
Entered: 450 mL
